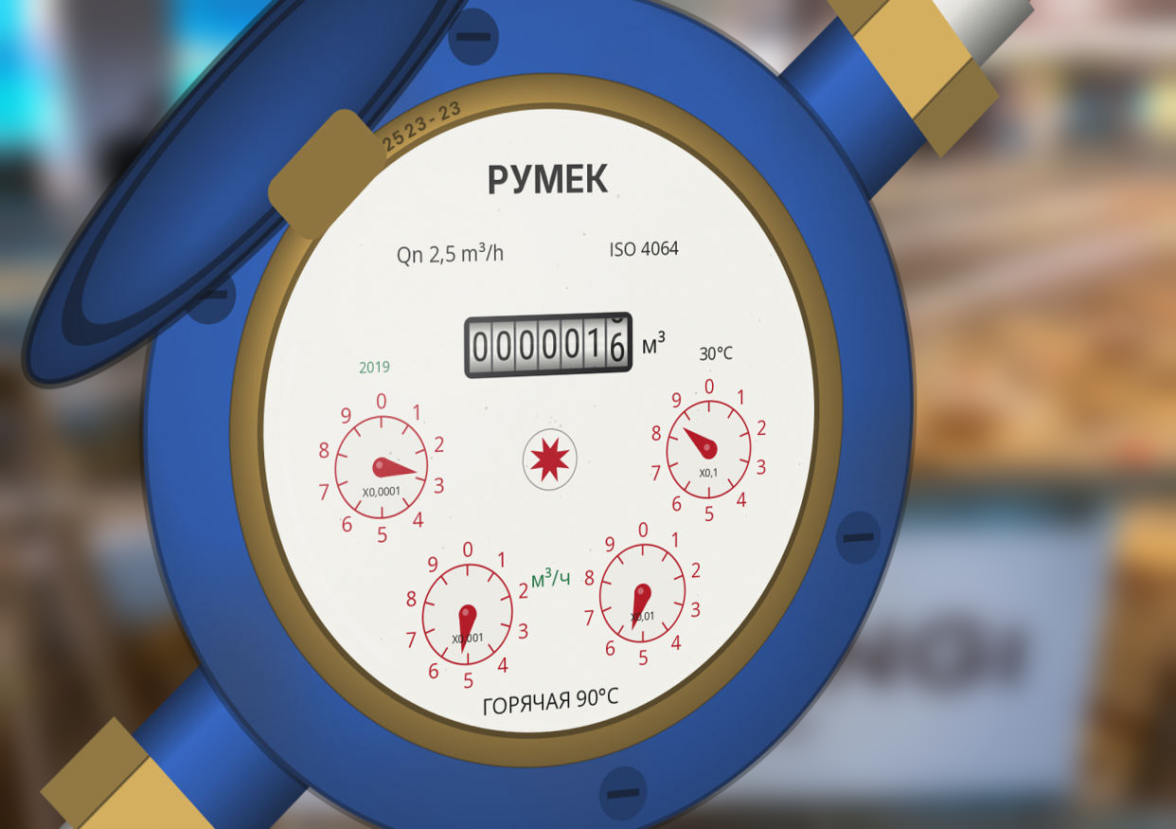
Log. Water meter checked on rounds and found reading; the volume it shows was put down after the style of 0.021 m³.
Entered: 15.8552 m³
